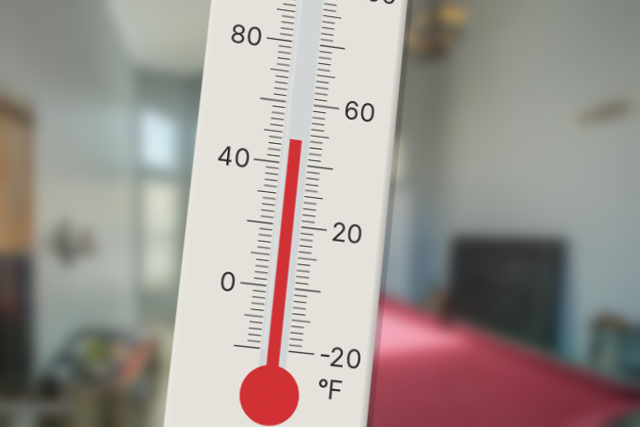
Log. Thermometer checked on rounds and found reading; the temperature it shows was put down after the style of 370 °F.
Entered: 48 °F
